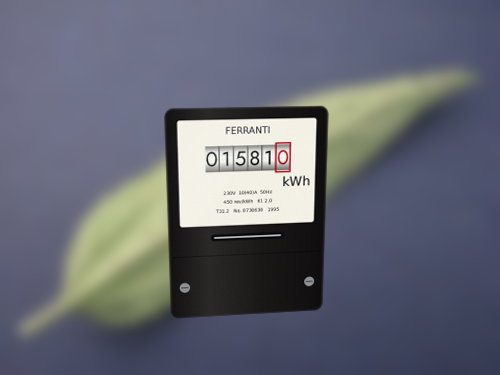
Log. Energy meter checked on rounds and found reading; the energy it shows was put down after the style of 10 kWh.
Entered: 1581.0 kWh
